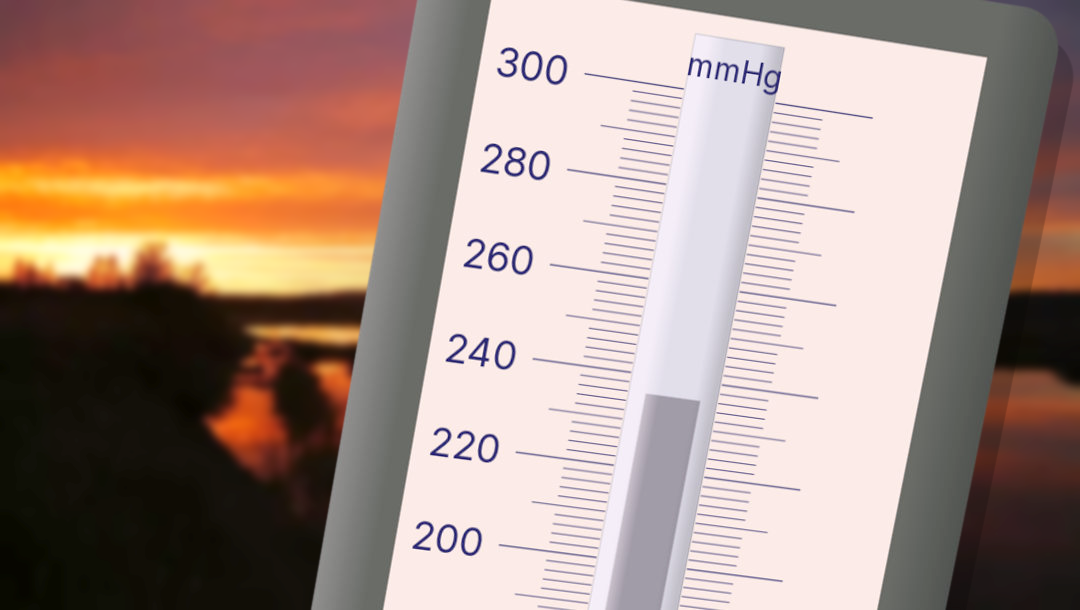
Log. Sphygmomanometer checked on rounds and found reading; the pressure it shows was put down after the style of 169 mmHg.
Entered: 236 mmHg
